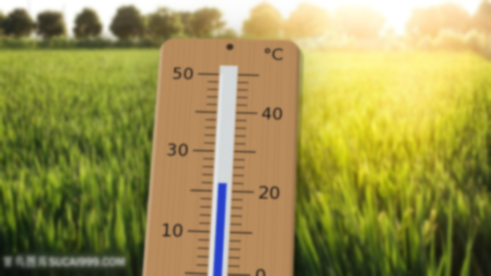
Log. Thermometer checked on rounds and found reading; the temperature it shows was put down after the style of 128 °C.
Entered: 22 °C
